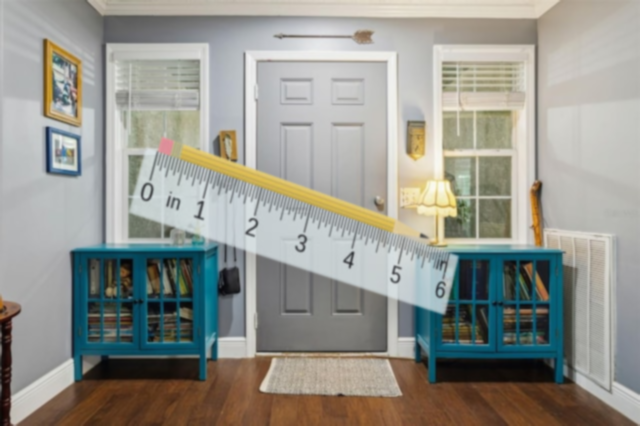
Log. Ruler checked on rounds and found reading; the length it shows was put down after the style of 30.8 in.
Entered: 5.5 in
